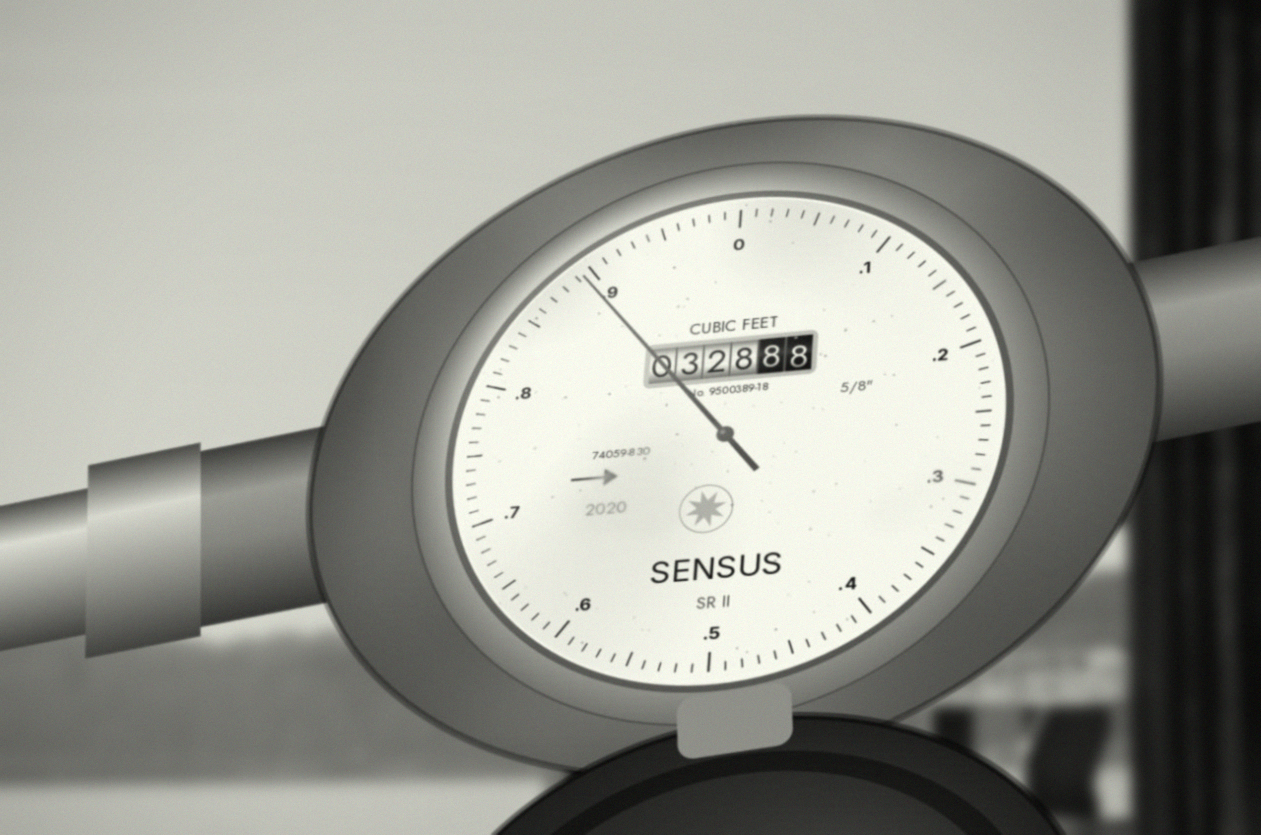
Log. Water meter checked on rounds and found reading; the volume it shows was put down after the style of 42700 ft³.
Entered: 32887.89 ft³
